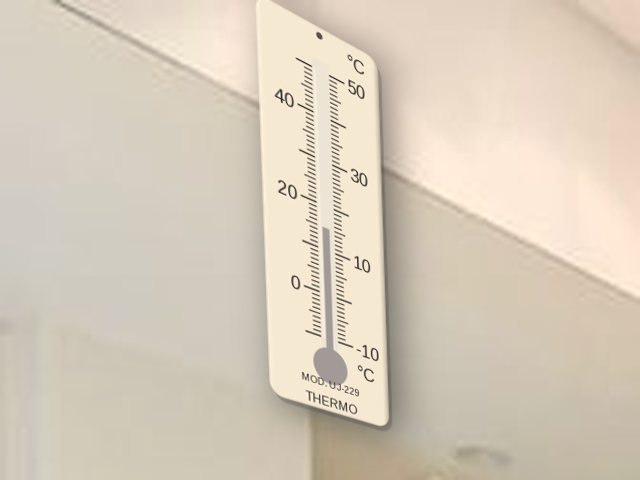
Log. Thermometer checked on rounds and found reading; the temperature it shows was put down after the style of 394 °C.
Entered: 15 °C
